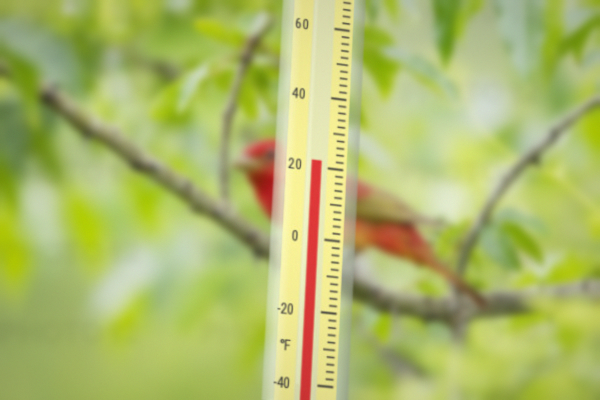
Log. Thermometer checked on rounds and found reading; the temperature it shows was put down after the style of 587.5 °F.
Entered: 22 °F
